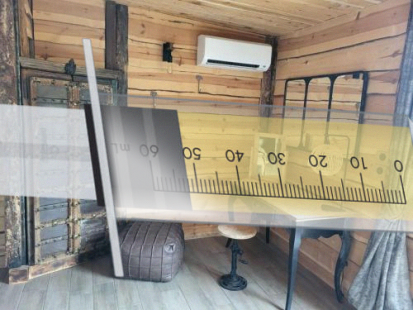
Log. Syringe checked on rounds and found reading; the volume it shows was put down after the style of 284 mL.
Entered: 52 mL
